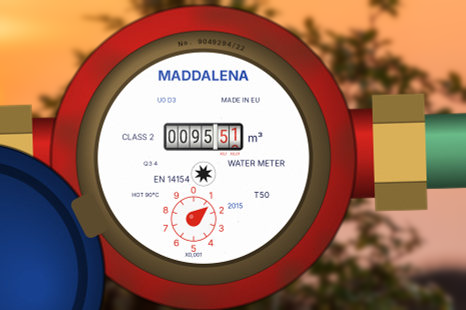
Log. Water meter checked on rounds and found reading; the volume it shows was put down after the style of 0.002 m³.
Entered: 95.511 m³
